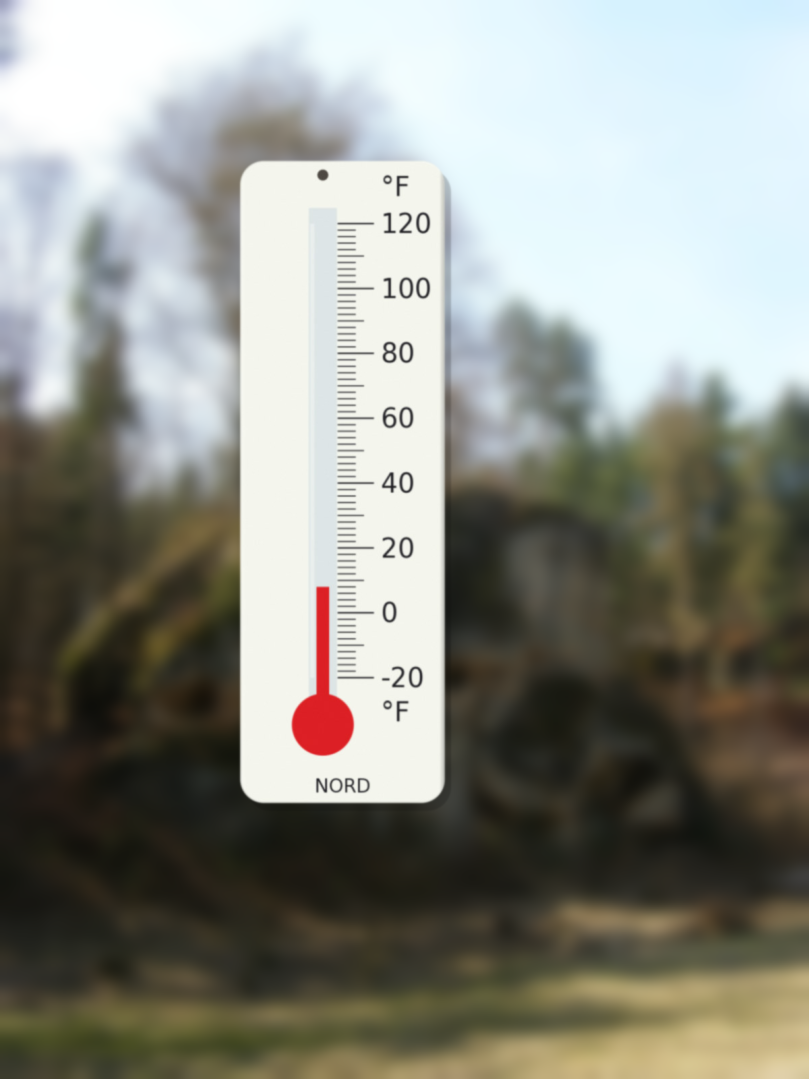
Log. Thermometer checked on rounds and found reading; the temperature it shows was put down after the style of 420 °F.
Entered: 8 °F
